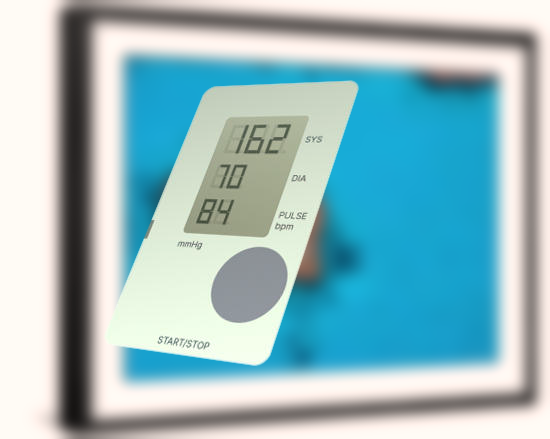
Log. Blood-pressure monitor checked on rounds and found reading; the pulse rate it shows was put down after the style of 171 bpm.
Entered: 84 bpm
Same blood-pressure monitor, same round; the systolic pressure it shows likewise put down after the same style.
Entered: 162 mmHg
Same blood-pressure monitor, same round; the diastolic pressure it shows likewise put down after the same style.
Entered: 70 mmHg
